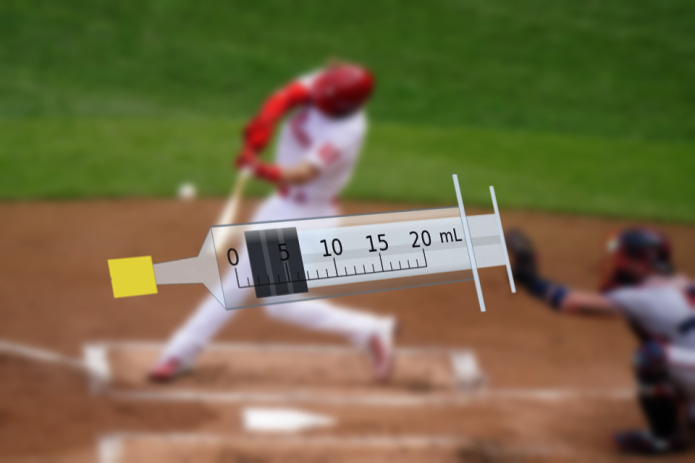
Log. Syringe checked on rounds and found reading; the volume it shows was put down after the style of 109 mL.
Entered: 1.5 mL
